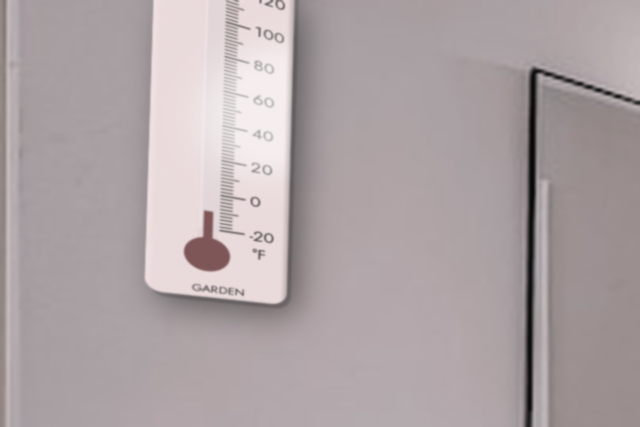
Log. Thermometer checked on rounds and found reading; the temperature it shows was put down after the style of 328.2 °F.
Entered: -10 °F
